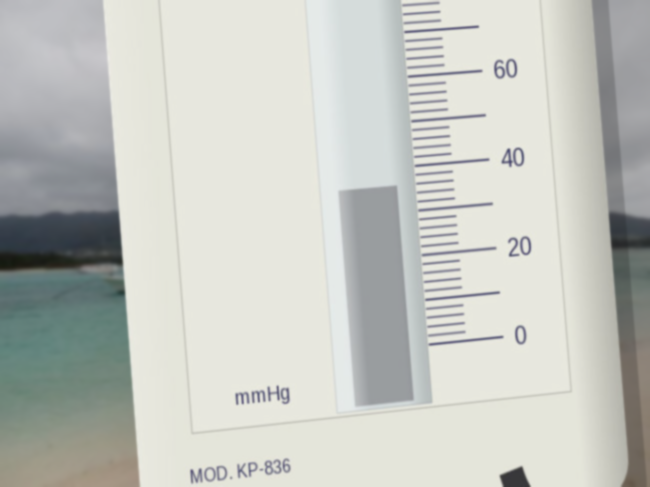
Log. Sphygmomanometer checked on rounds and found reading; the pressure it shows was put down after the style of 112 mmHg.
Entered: 36 mmHg
